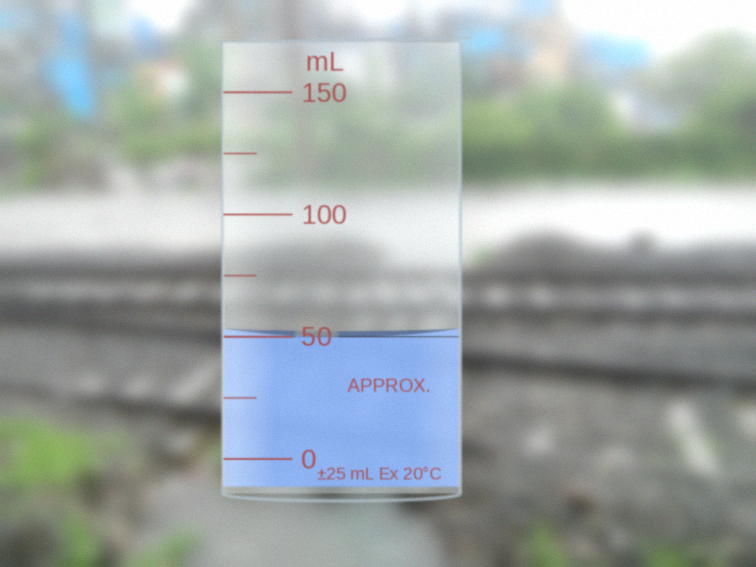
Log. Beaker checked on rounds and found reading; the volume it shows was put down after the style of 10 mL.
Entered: 50 mL
